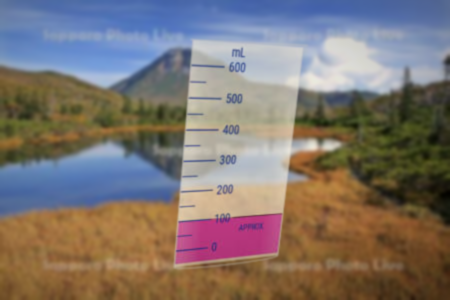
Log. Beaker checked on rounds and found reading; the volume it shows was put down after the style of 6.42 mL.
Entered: 100 mL
